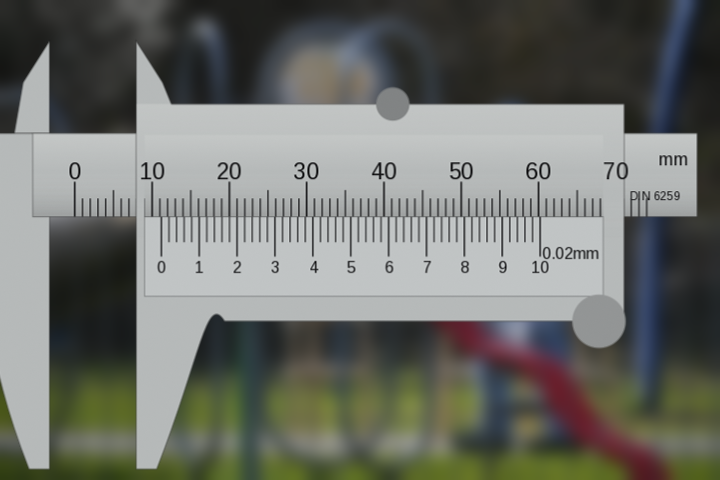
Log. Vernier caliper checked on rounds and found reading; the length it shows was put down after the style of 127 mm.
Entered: 11.2 mm
